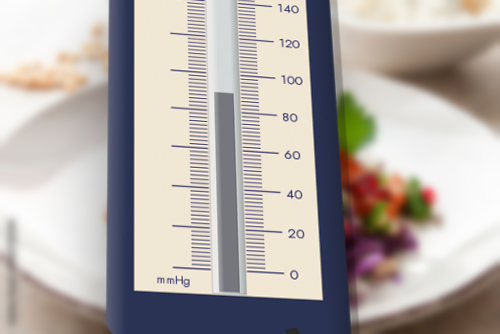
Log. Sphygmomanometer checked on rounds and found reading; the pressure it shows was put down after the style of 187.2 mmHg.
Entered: 90 mmHg
